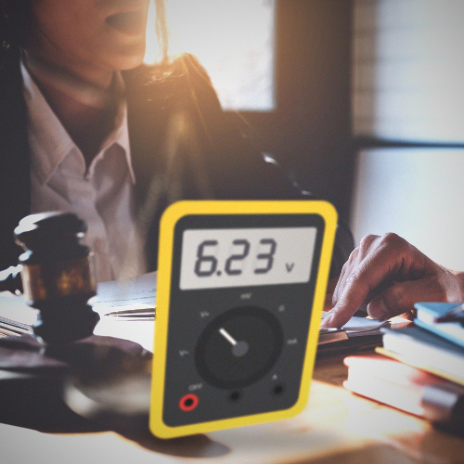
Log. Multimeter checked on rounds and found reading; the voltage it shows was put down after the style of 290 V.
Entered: 6.23 V
